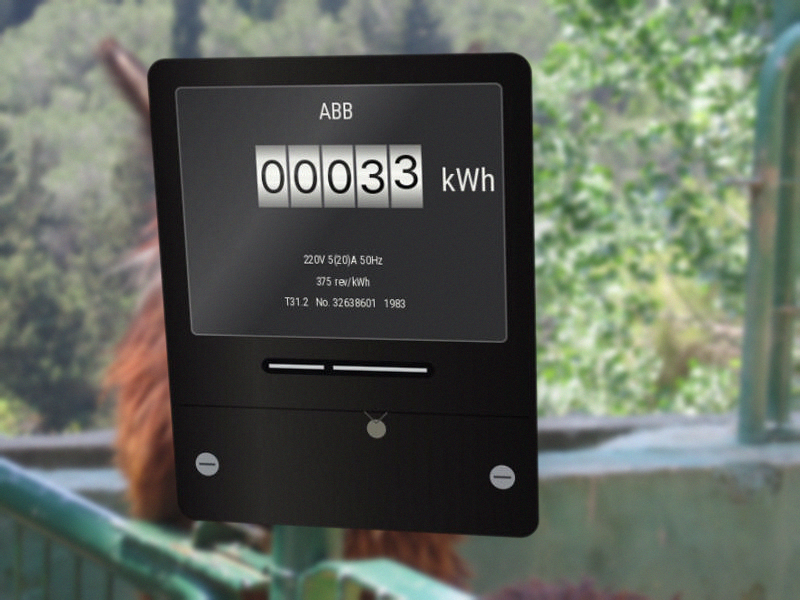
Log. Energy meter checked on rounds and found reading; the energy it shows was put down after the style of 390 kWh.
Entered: 33 kWh
